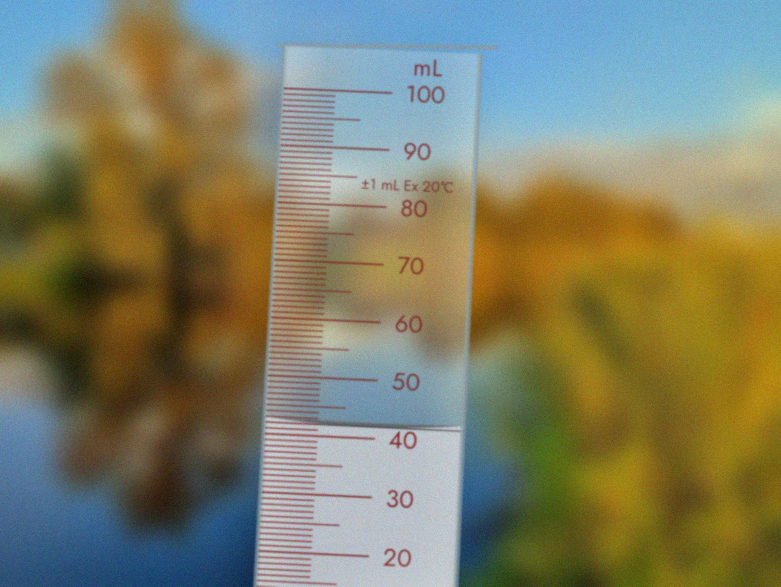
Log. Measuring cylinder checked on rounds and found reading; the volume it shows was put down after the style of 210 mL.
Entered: 42 mL
